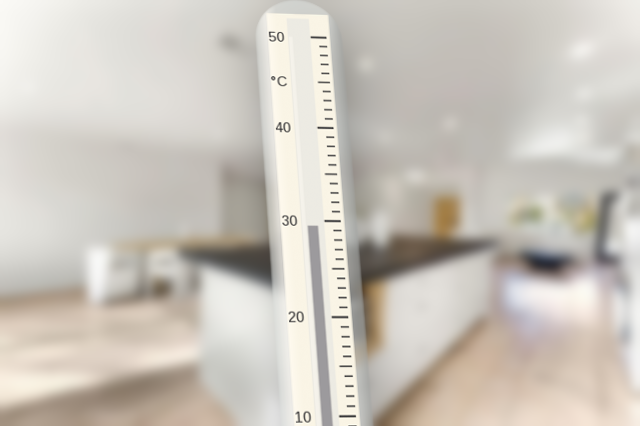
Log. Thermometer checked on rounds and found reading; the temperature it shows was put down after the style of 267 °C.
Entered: 29.5 °C
